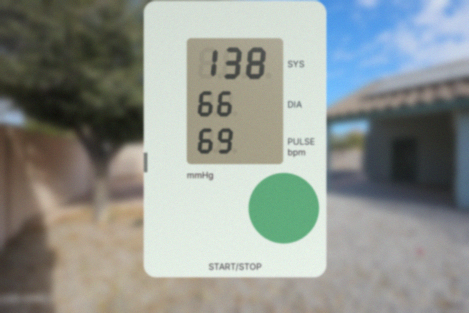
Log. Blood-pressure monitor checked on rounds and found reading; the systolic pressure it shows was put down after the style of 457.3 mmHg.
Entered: 138 mmHg
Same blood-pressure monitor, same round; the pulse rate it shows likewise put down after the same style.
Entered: 69 bpm
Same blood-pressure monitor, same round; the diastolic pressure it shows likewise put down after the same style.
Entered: 66 mmHg
